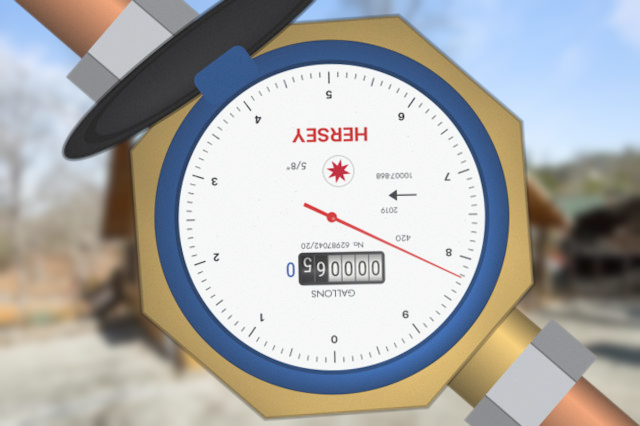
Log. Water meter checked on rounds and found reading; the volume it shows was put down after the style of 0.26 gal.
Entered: 648.2 gal
